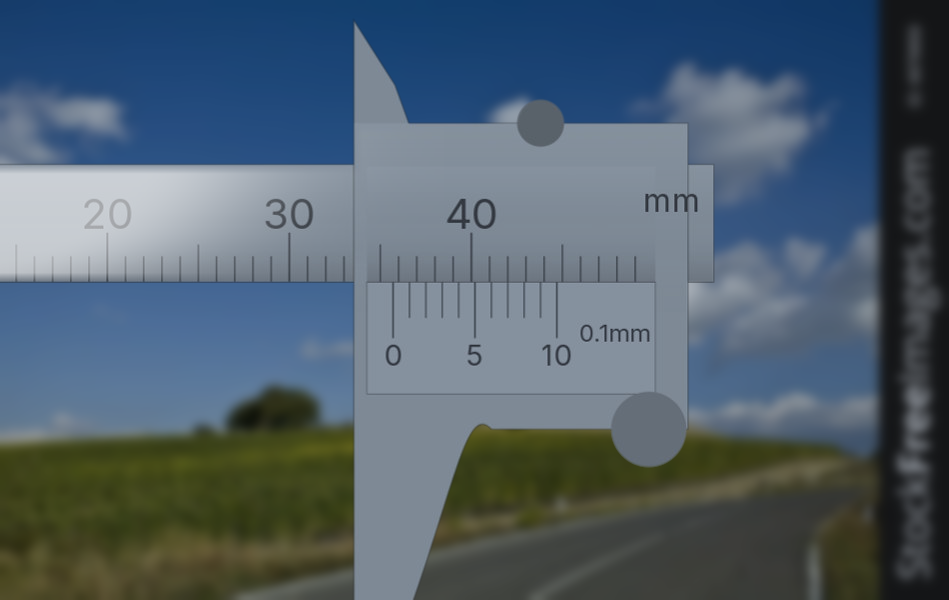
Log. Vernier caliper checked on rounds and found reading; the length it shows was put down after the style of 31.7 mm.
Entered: 35.7 mm
